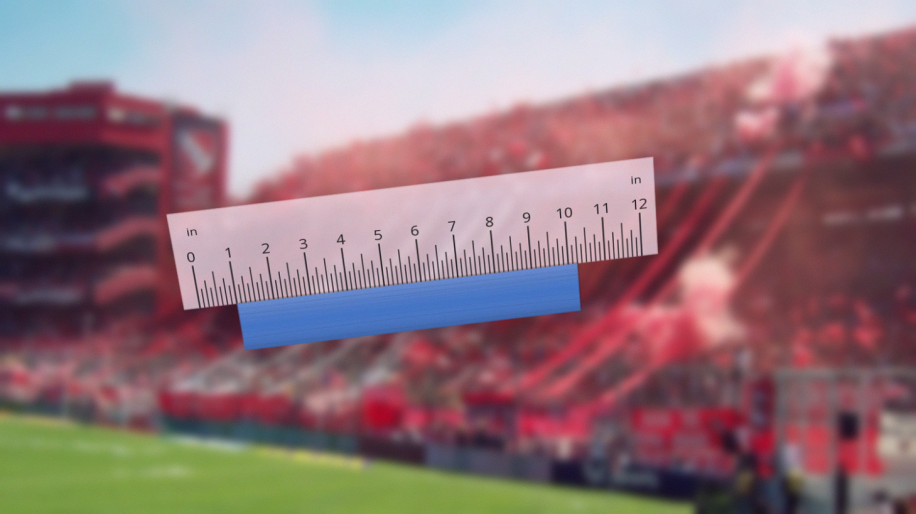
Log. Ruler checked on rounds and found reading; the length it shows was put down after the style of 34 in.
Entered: 9.25 in
